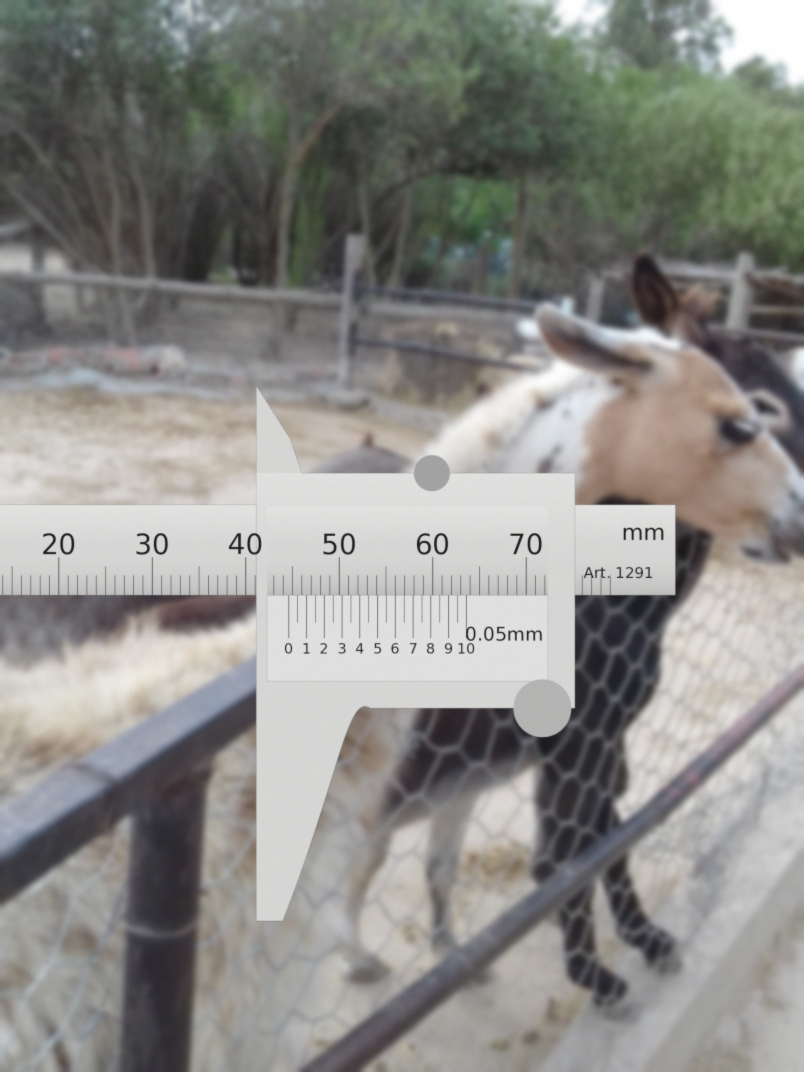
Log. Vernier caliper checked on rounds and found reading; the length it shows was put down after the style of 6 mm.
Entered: 44.6 mm
